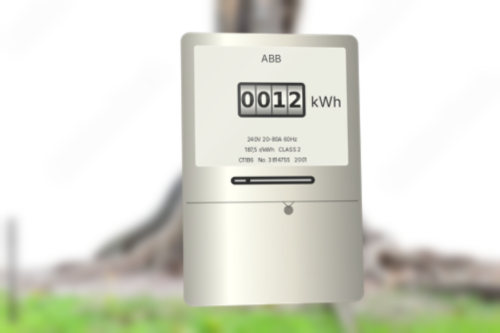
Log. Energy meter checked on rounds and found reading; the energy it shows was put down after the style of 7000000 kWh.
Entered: 12 kWh
